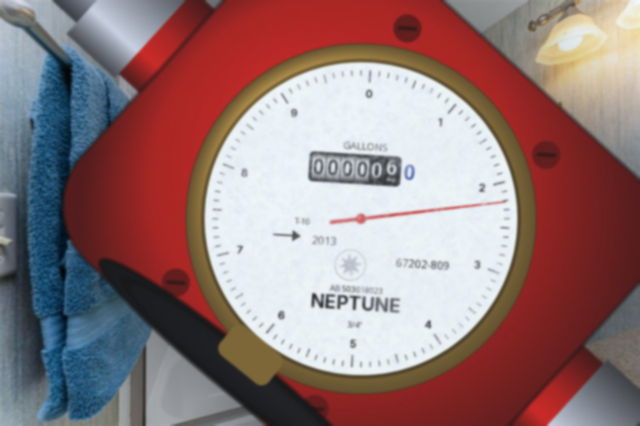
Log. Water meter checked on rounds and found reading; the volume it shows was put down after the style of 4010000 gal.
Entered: 62.2 gal
